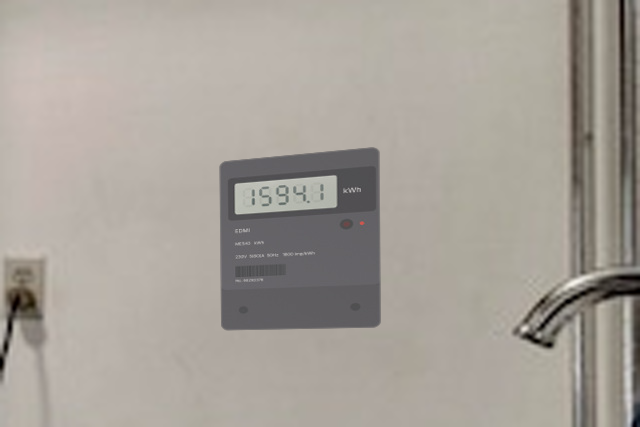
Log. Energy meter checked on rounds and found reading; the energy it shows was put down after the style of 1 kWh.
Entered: 1594.1 kWh
